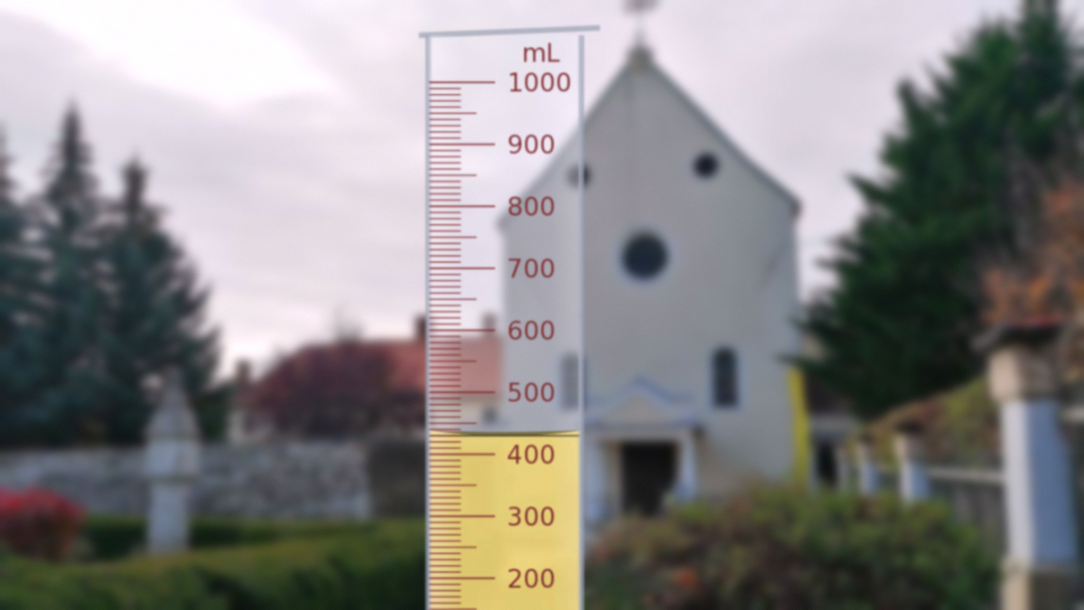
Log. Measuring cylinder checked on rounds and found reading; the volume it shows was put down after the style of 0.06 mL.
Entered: 430 mL
